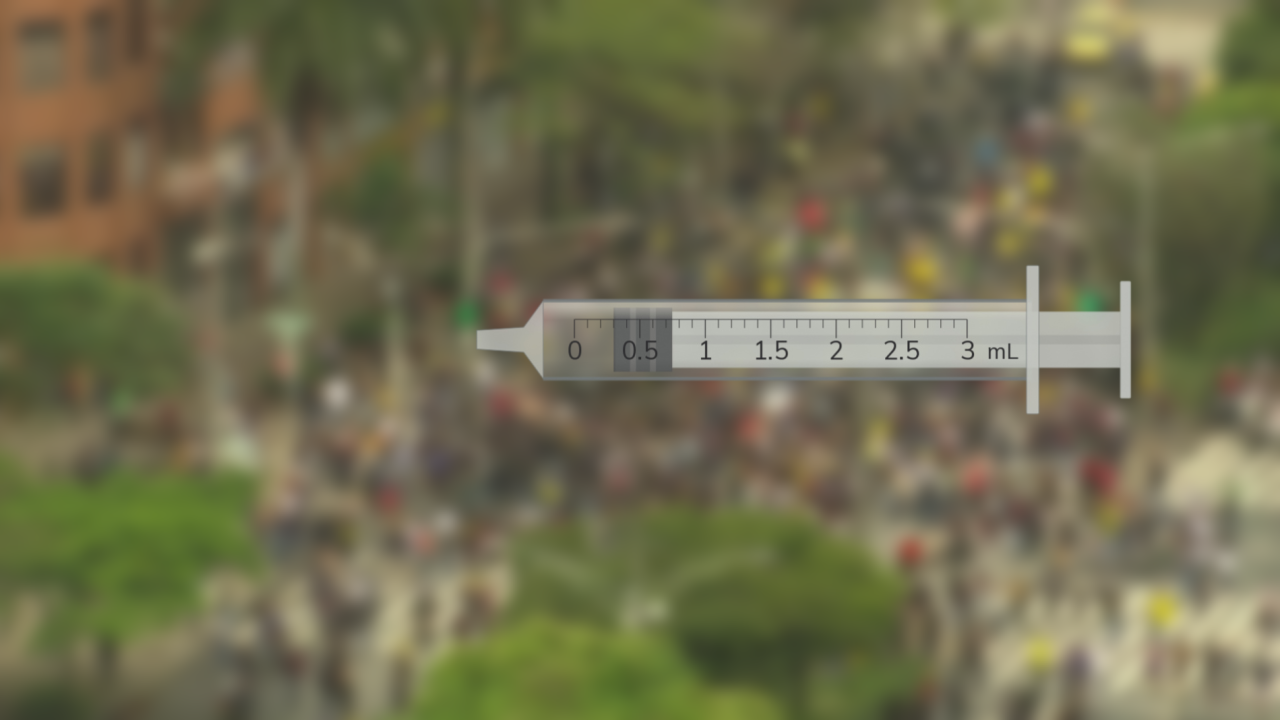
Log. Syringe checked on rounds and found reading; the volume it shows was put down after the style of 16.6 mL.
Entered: 0.3 mL
